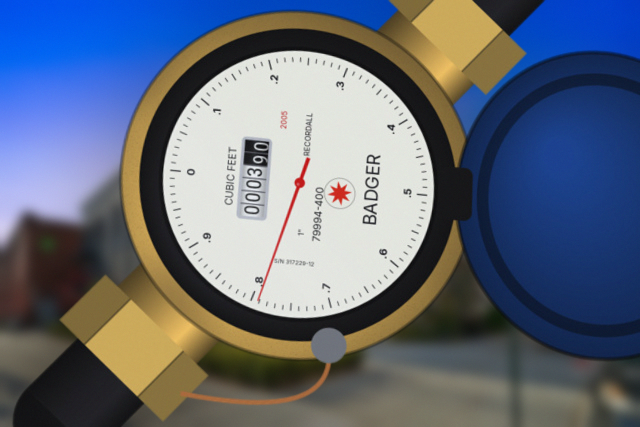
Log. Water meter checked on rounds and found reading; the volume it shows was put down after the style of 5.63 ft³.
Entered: 389.79 ft³
